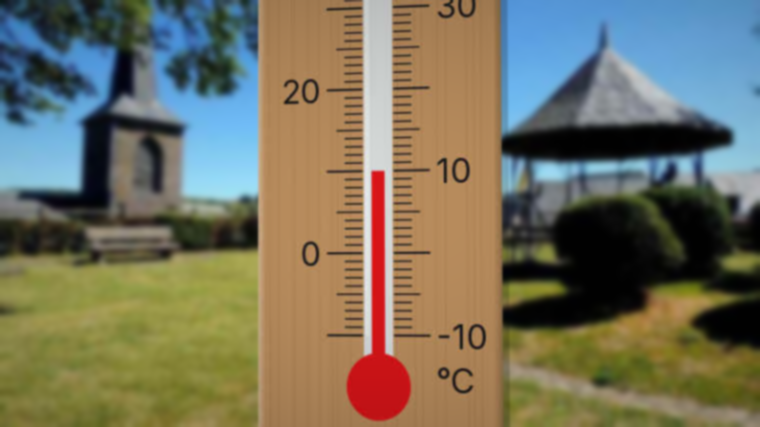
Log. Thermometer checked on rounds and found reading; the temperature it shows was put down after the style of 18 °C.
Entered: 10 °C
